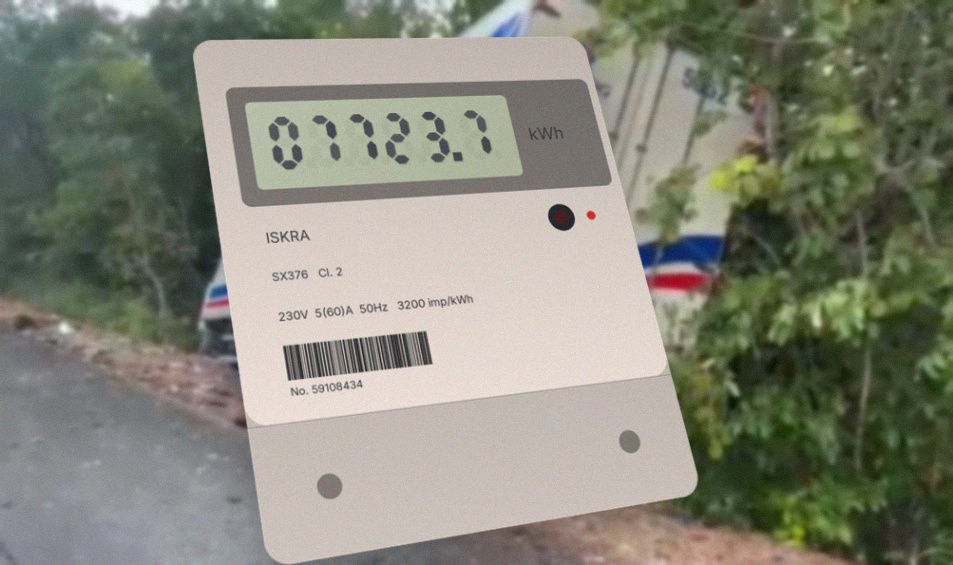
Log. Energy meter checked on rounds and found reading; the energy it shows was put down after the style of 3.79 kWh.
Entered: 7723.7 kWh
